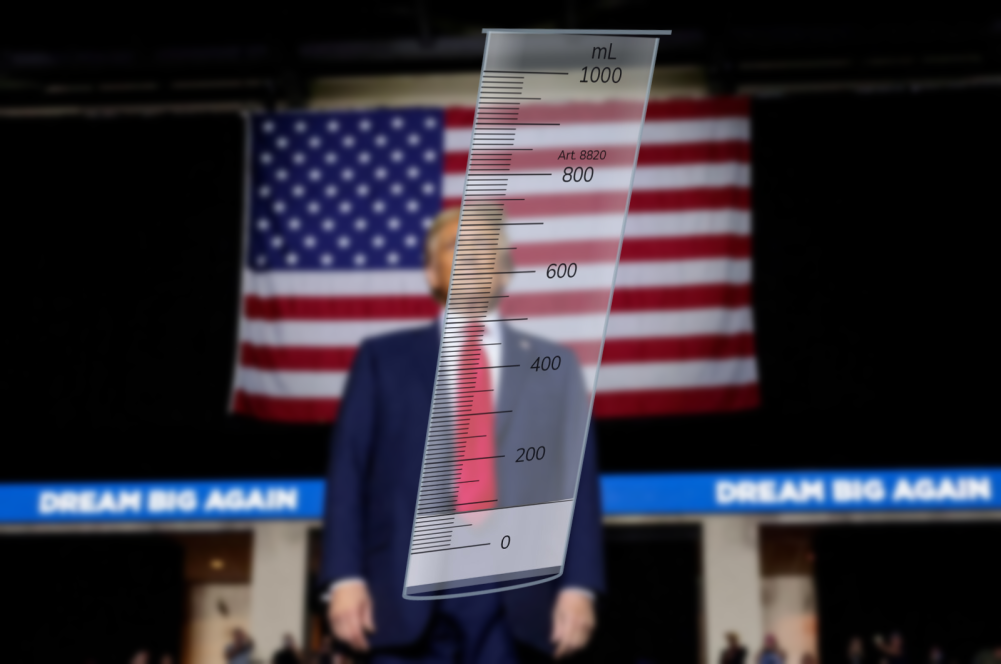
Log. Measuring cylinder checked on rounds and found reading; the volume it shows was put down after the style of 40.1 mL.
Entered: 80 mL
